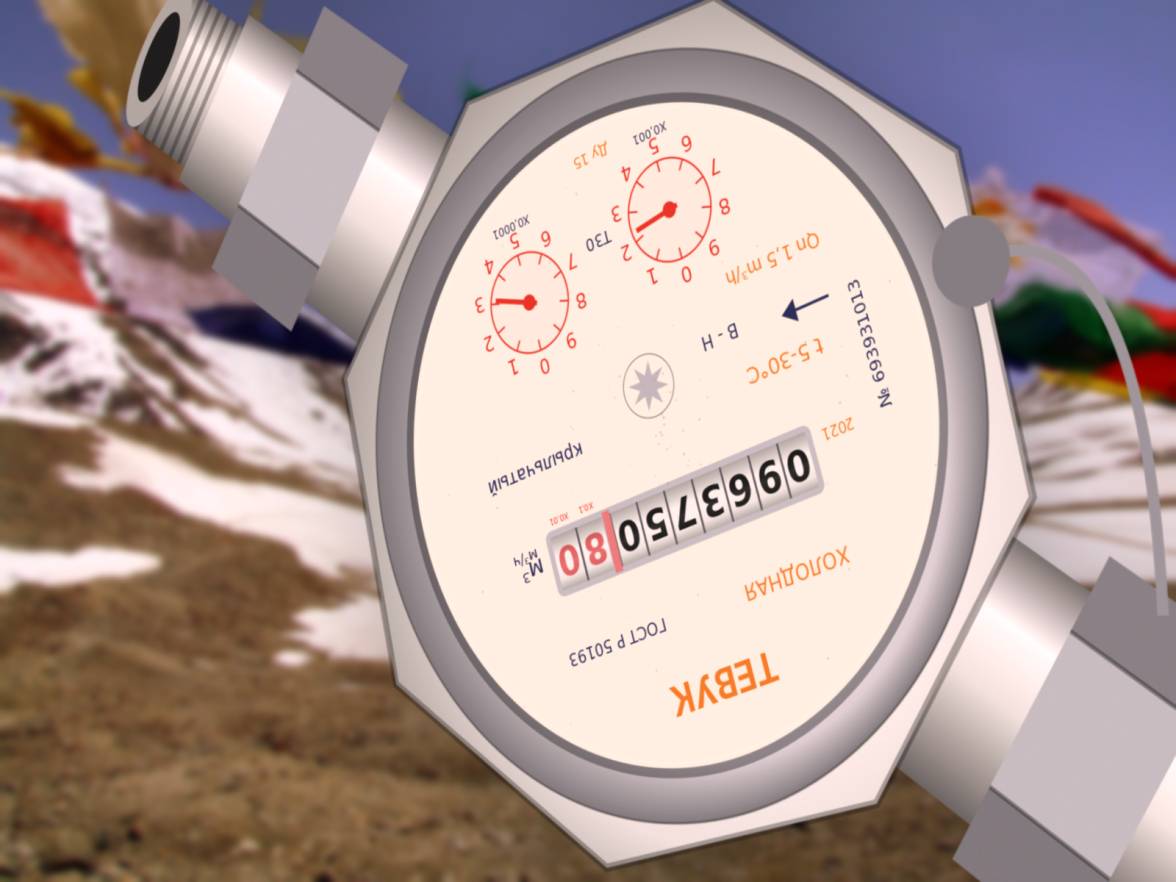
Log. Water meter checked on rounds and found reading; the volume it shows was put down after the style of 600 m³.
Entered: 963750.8023 m³
